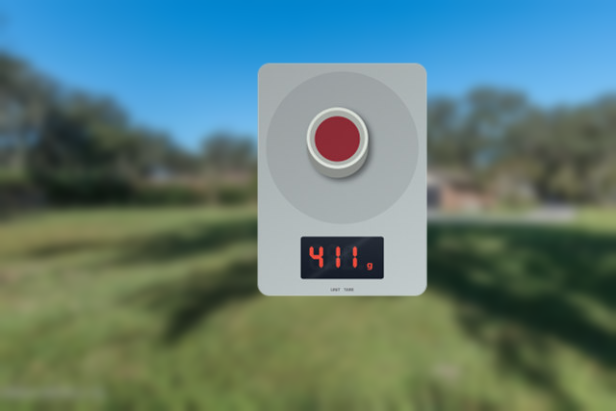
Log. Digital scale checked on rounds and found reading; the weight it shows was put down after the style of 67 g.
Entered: 411 g
